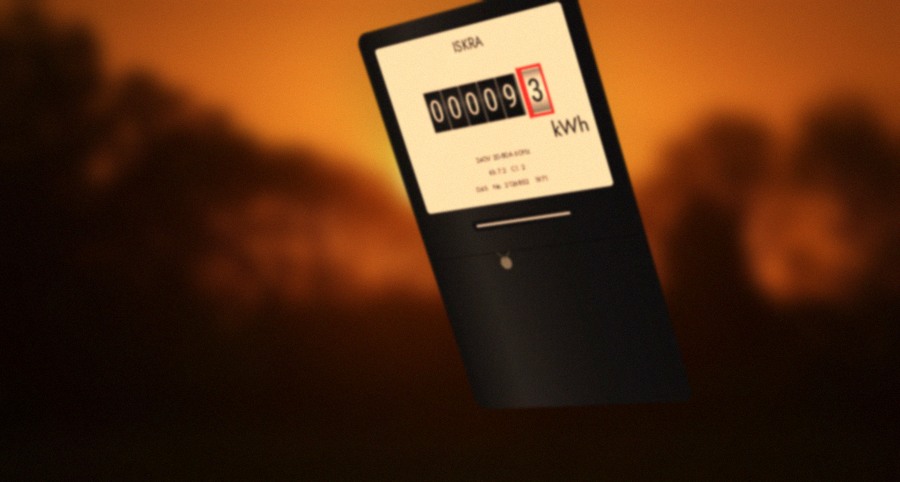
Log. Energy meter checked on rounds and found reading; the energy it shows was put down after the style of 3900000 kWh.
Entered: 9.3 kWh
